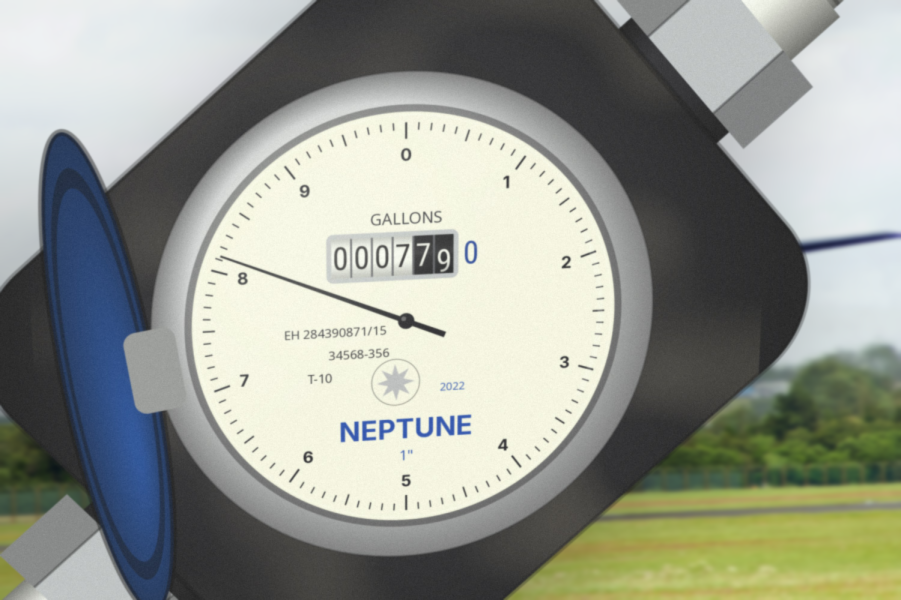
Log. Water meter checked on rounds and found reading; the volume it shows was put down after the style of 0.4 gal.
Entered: 7788.1 gal
